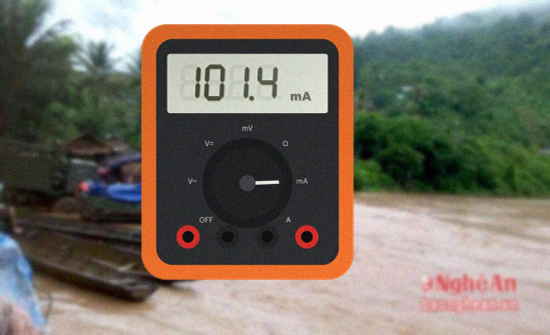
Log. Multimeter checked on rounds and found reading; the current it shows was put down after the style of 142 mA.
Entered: 101.4 mA
